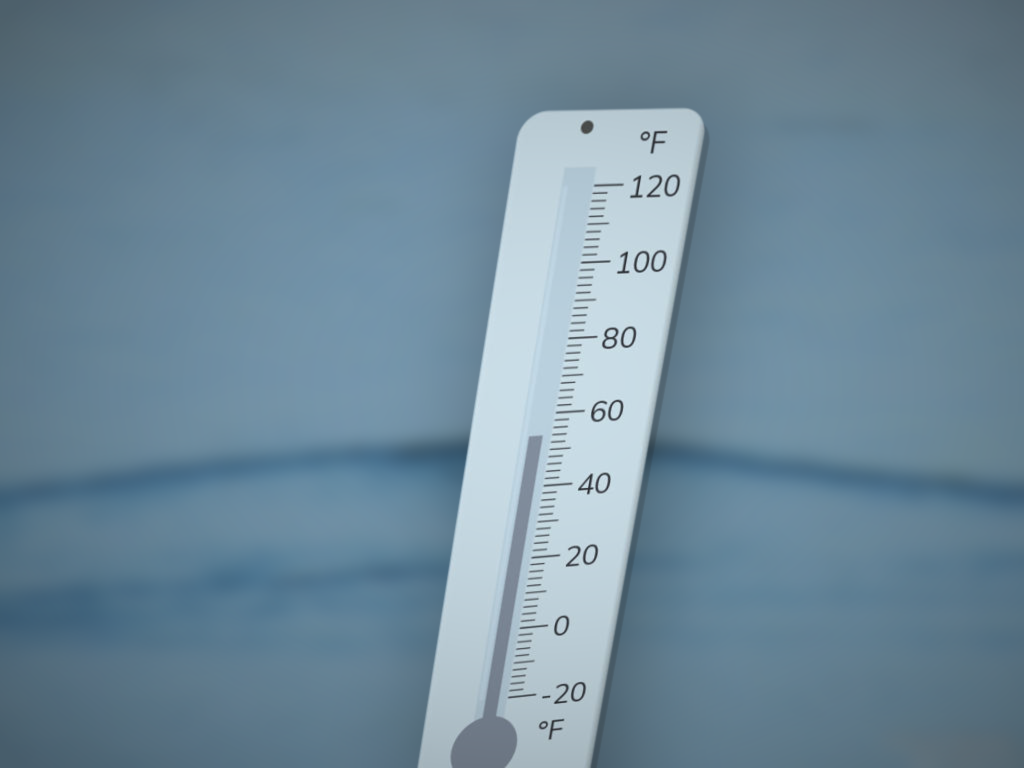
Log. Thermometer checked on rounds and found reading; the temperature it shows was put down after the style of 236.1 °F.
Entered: 54 °F
